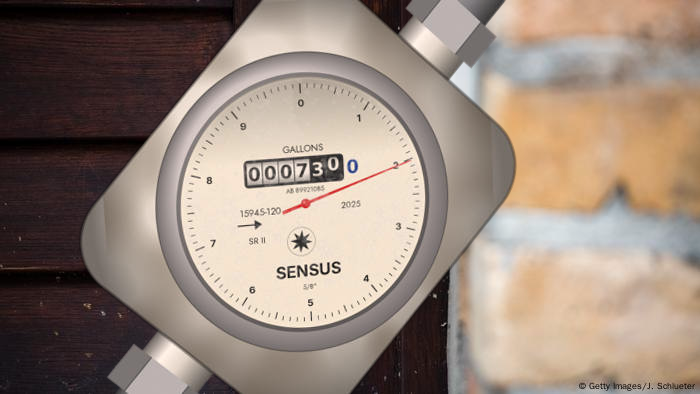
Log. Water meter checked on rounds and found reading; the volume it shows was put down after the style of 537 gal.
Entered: 7302.0 gal
